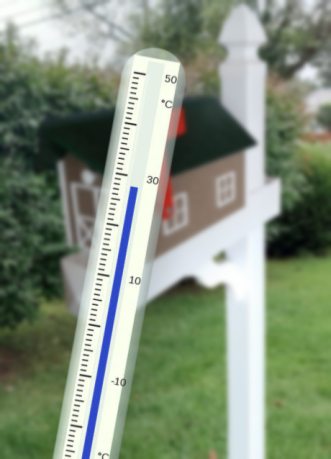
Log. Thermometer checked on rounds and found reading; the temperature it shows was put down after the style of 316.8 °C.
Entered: 28 °C
